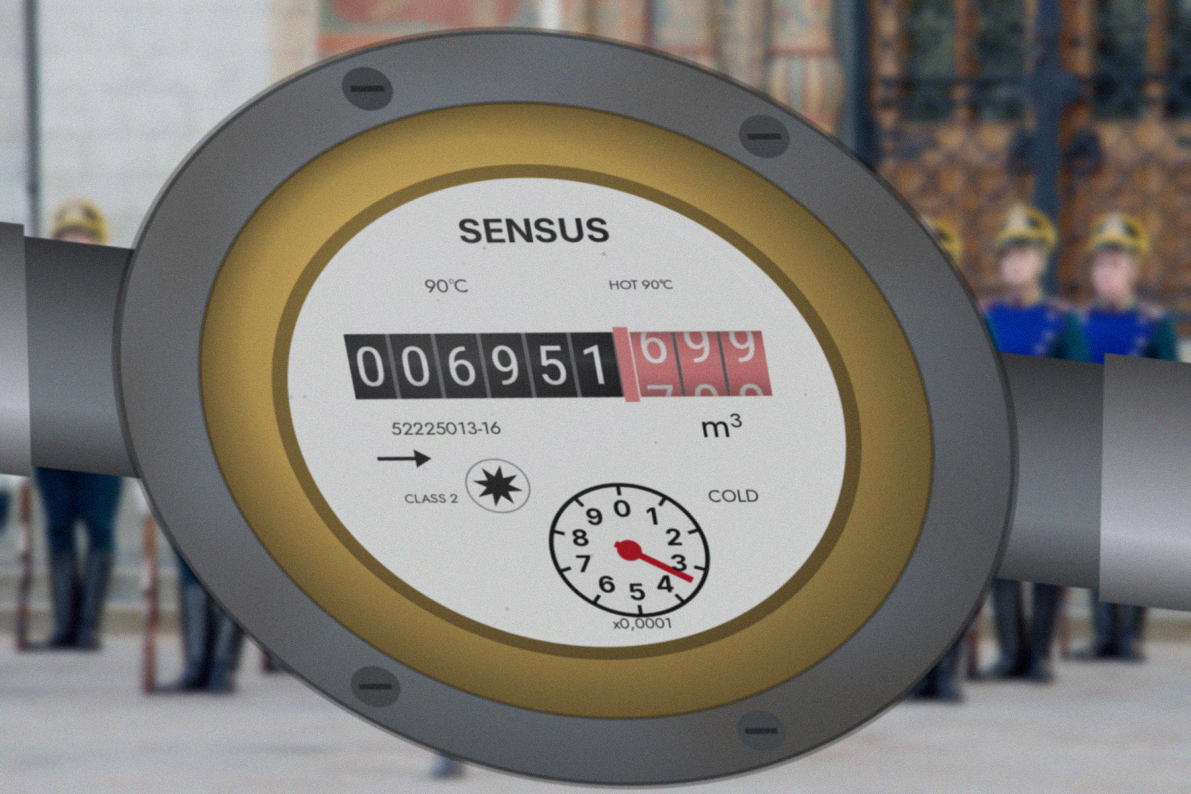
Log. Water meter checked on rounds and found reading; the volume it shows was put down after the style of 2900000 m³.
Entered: 6951.6993 m³
